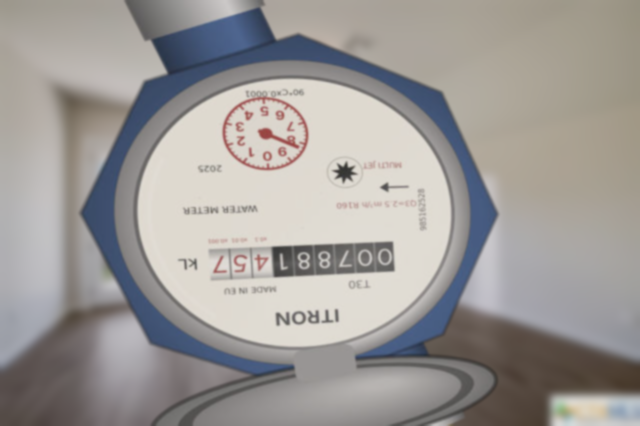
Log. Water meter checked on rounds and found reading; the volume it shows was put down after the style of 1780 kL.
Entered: 7881.4578 kL
